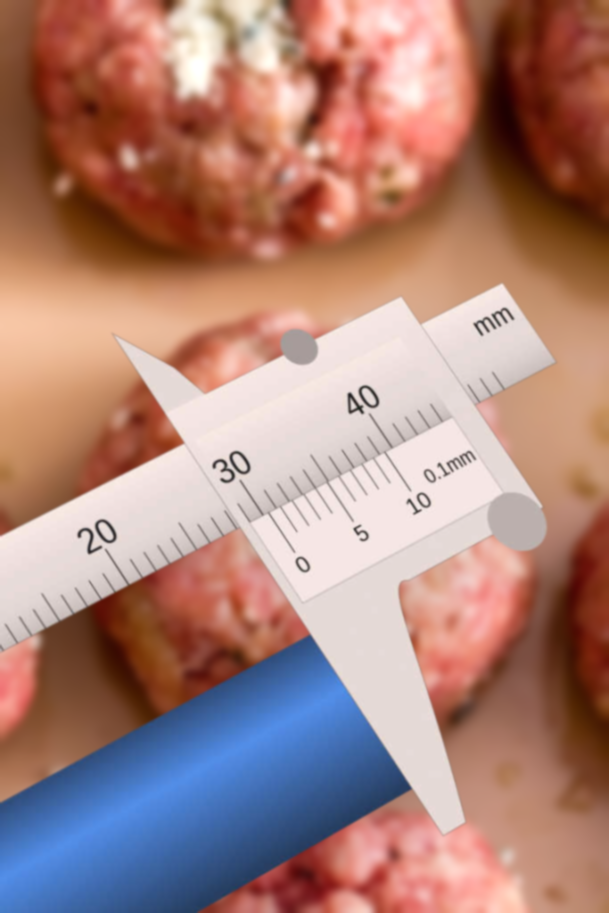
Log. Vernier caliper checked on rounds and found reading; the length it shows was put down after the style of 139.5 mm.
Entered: 30.4 mm
